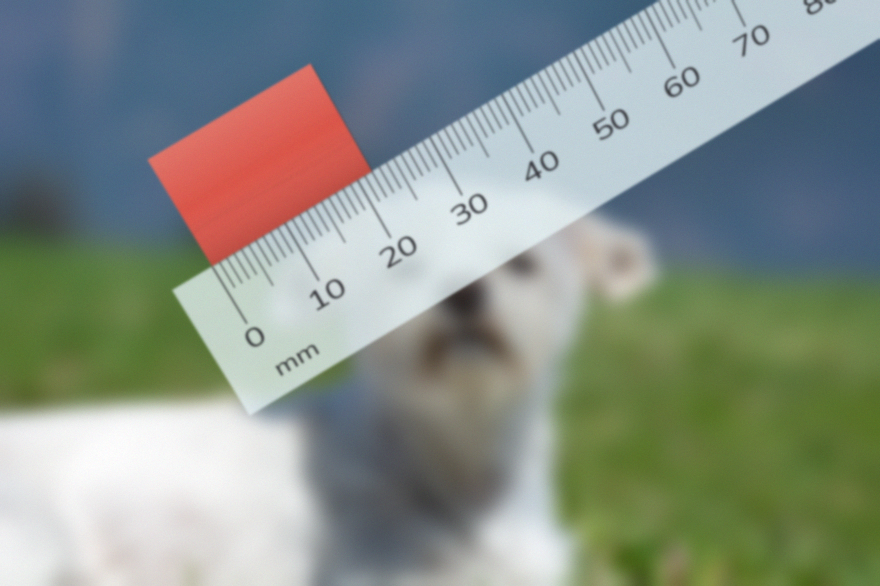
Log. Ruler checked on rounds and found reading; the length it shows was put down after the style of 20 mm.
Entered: 22 mm
